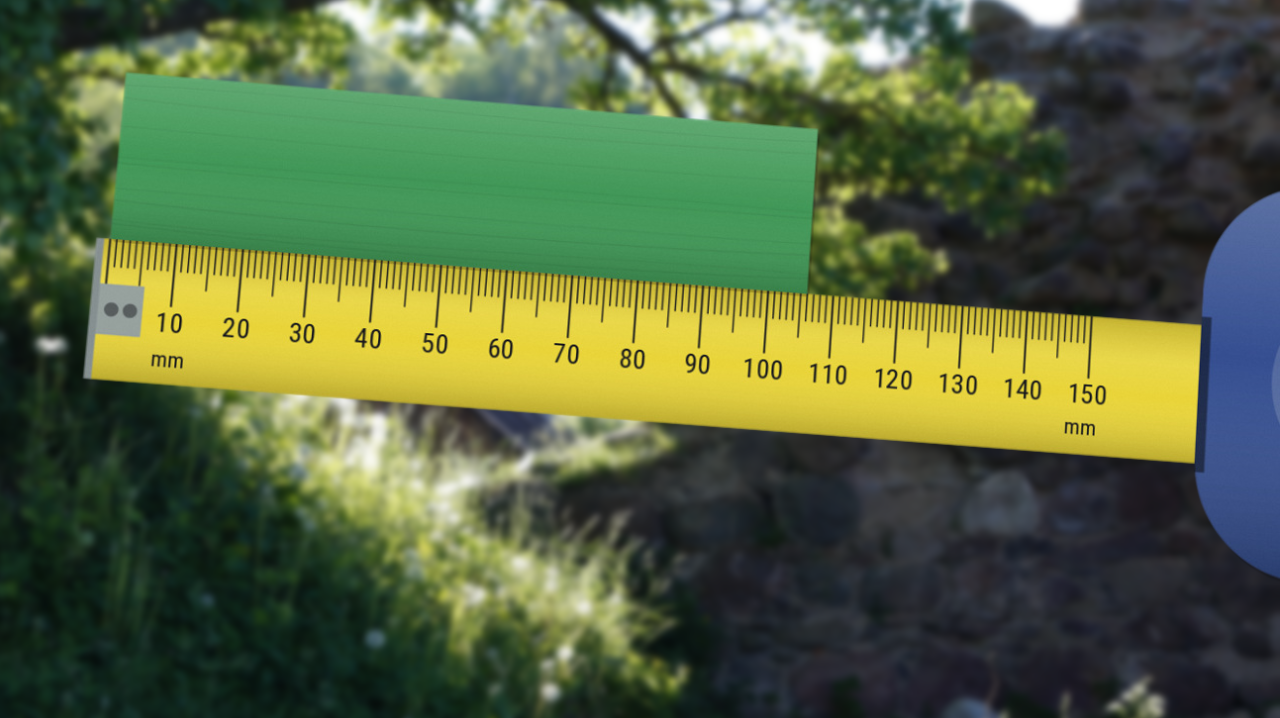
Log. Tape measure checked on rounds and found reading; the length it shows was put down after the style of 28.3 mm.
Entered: 106 mm
